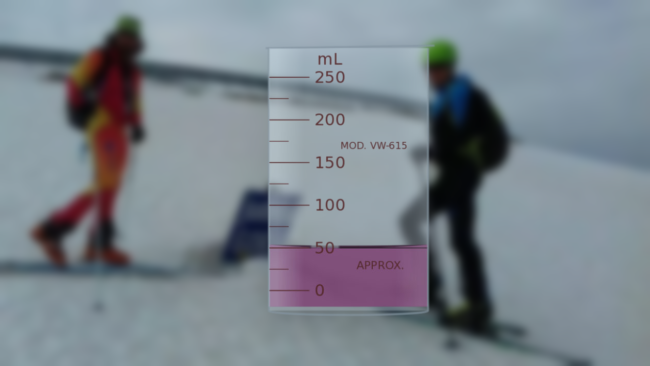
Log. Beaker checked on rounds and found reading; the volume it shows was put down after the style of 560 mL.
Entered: 50 mL
